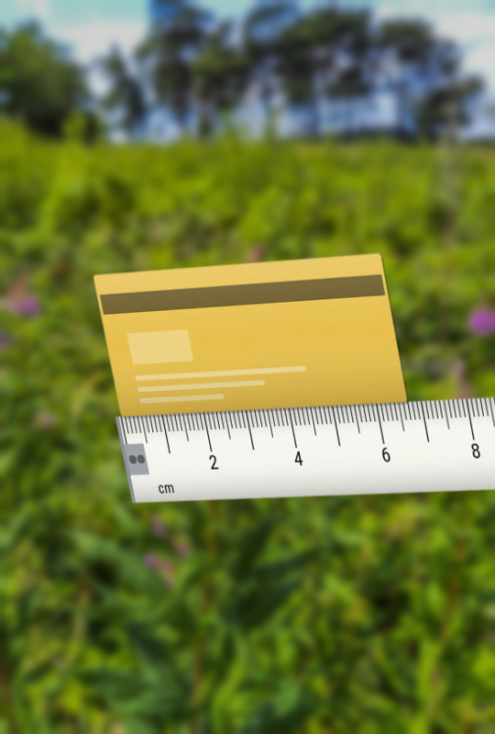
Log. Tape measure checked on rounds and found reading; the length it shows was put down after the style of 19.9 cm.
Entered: 6.7 cm
